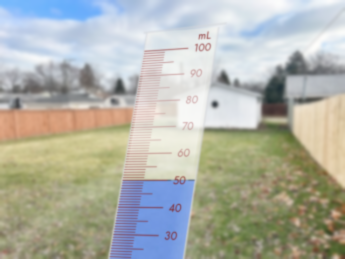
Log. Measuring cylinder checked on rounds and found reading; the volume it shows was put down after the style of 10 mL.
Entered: 50 mL
